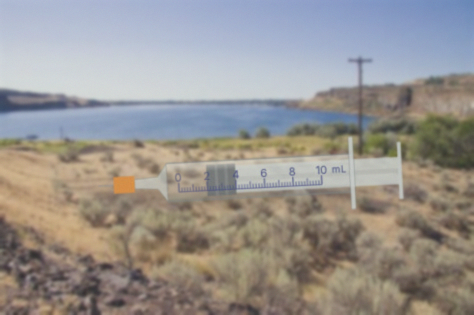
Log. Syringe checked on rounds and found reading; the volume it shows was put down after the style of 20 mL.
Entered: 2 mL
